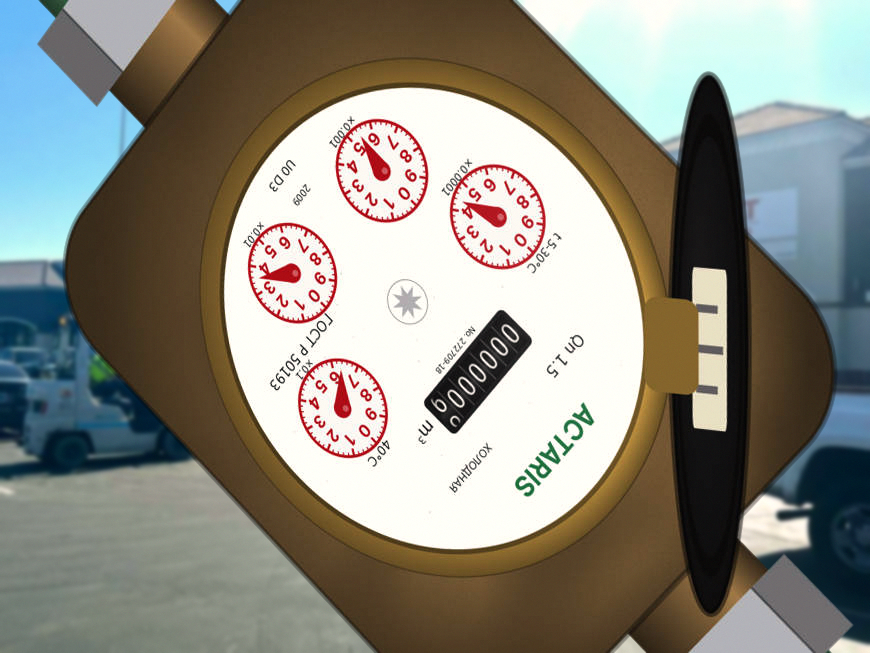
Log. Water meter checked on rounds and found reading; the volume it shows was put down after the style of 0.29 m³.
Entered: 8.6354 m³
